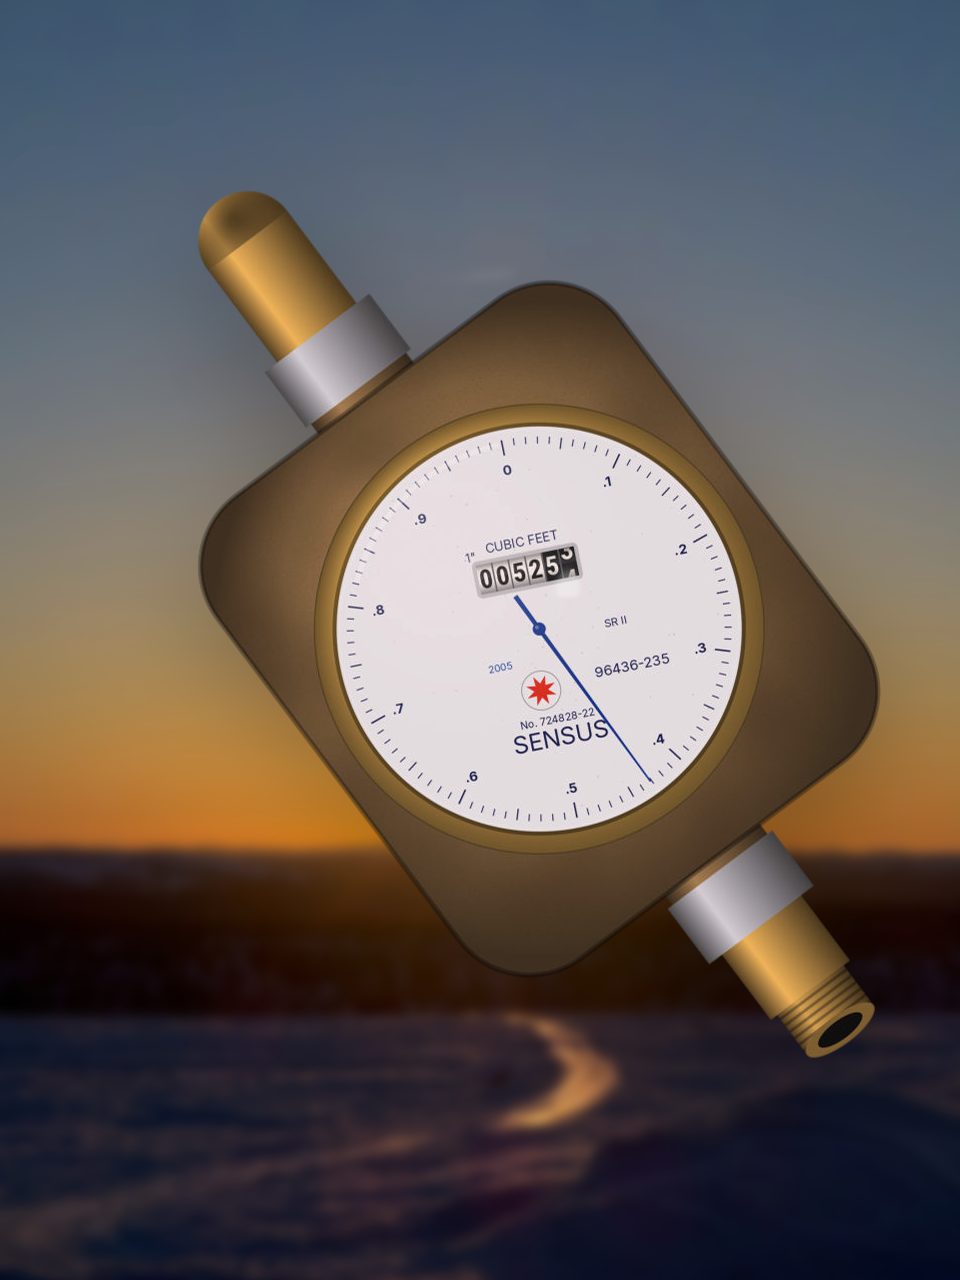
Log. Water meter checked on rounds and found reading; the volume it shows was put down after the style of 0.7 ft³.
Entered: 5253.43 ft³
